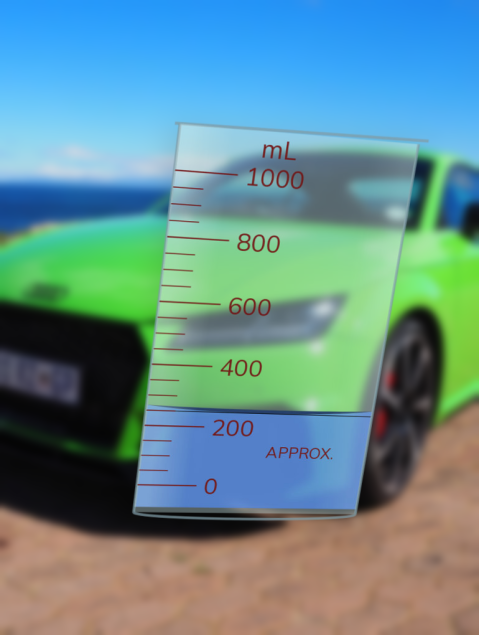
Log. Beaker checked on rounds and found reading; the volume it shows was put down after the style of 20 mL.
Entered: 250 mL
